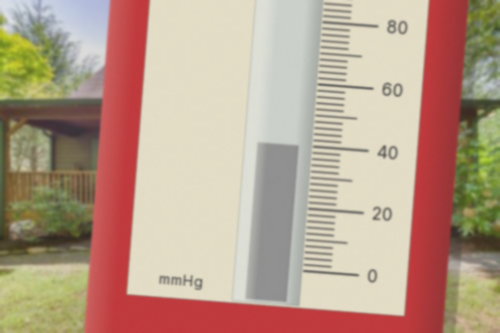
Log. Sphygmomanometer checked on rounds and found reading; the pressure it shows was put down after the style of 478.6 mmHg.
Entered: 40 mmHg
